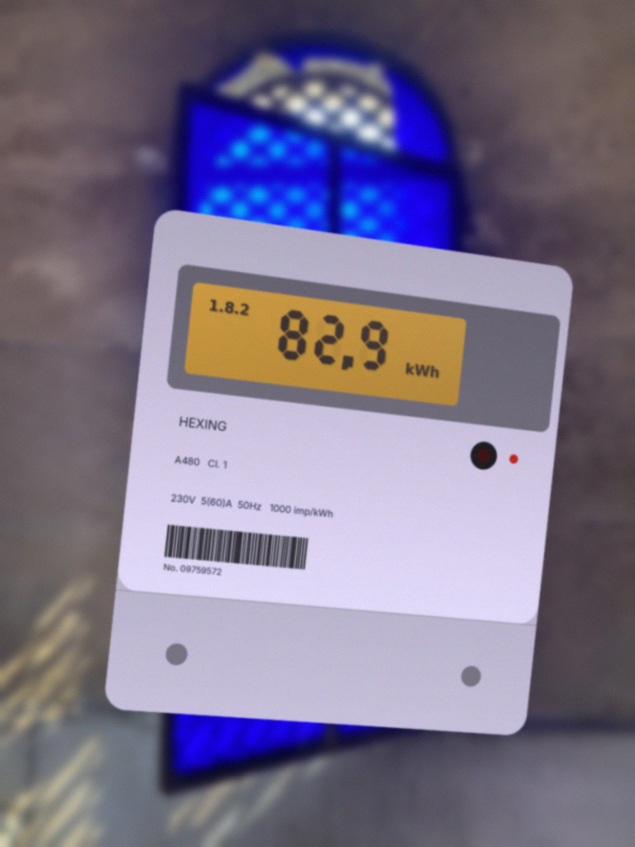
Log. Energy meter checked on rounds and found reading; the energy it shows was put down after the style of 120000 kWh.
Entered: 82.9 kWh
